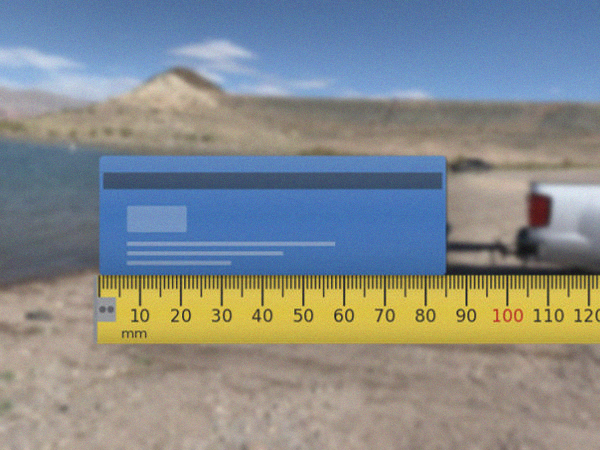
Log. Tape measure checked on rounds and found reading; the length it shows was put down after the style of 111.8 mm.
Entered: 85 mm
